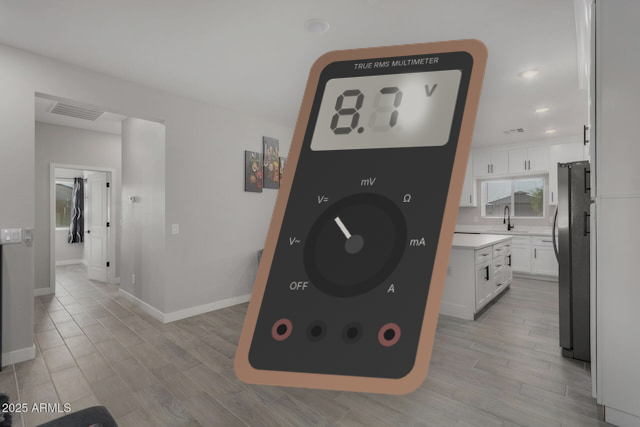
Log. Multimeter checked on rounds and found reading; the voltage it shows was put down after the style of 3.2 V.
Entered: 8.7 V
